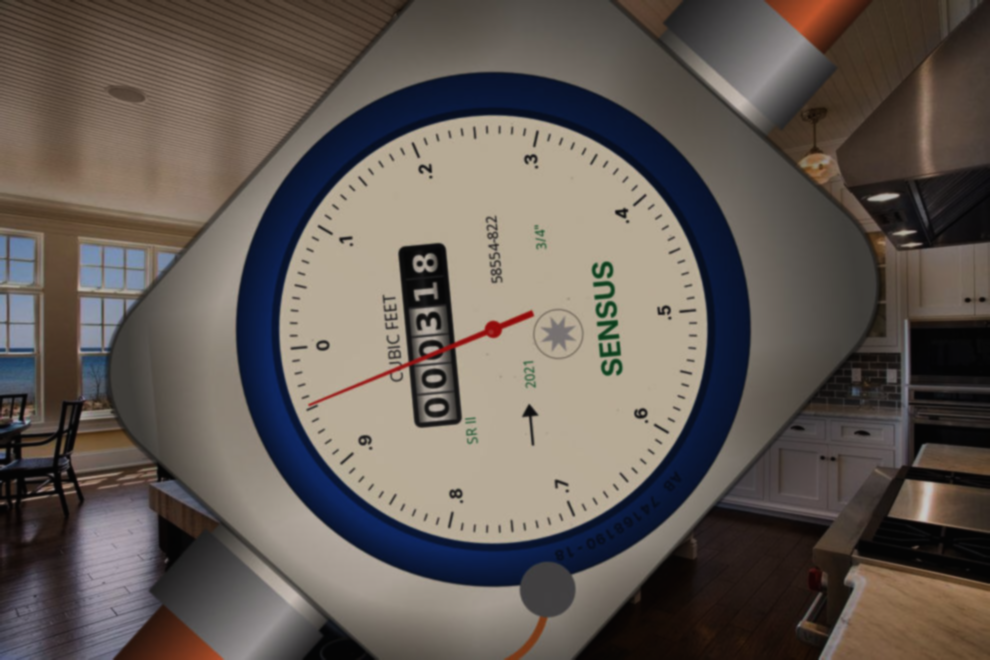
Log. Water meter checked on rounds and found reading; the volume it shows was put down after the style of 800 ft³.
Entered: 317.95 ft³
